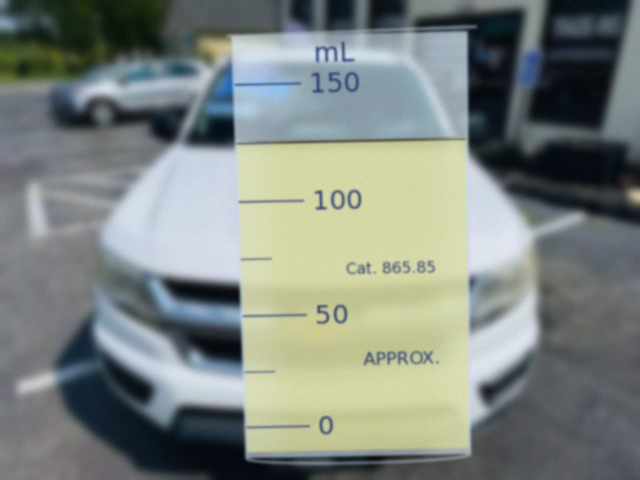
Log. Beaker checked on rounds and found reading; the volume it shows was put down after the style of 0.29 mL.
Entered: 125 mL
